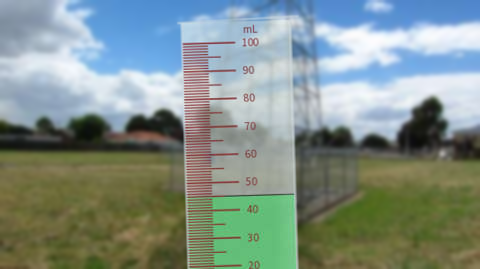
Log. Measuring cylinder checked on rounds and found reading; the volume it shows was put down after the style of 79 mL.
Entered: 45 mL
